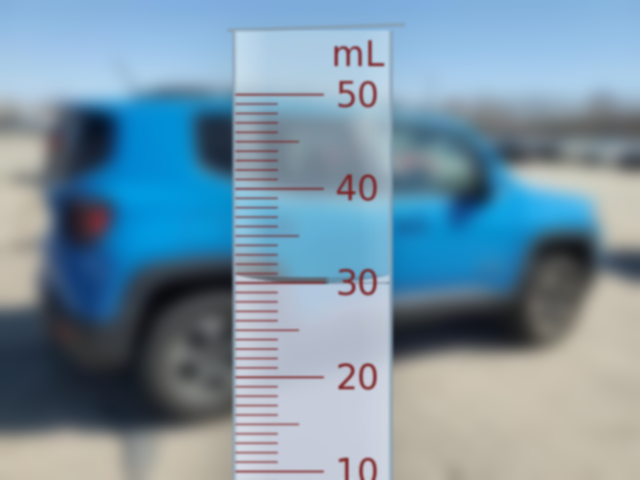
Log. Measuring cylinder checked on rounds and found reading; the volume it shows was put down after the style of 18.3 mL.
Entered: 30 mL
